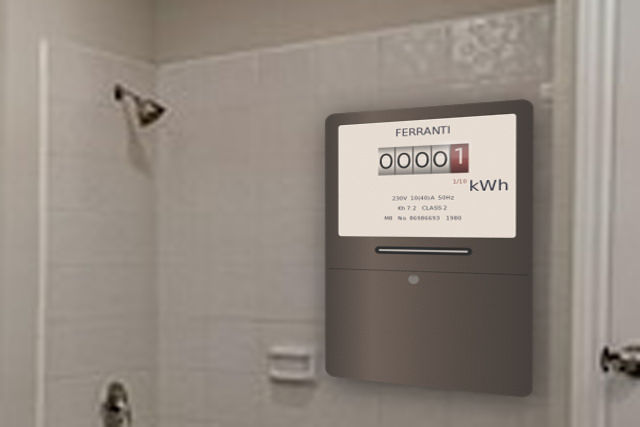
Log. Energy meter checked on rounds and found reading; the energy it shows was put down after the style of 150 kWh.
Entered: 0.1 kWh
